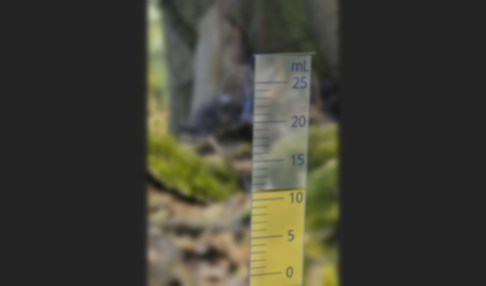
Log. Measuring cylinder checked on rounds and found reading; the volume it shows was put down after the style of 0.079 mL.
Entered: 11 mL
